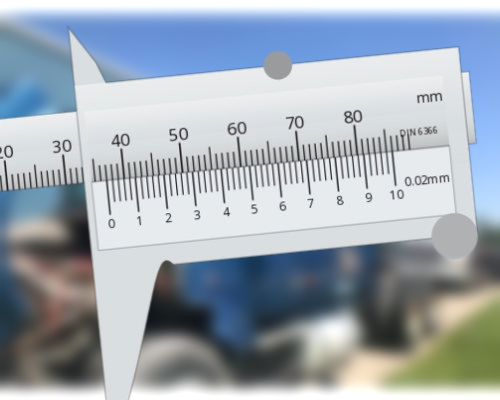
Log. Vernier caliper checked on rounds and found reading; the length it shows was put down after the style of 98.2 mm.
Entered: 37.0 mm
